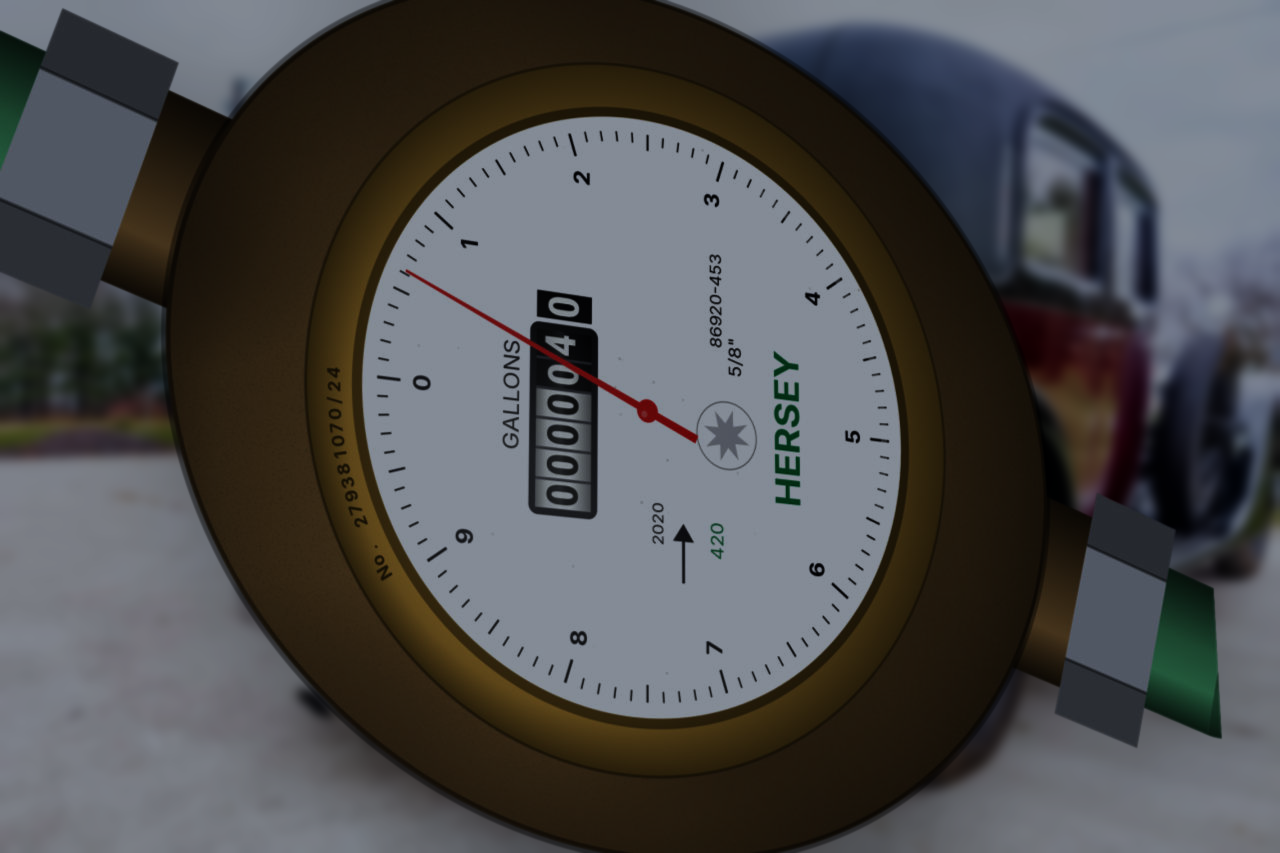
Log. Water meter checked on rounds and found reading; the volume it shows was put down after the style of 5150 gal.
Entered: 40.6 gal
